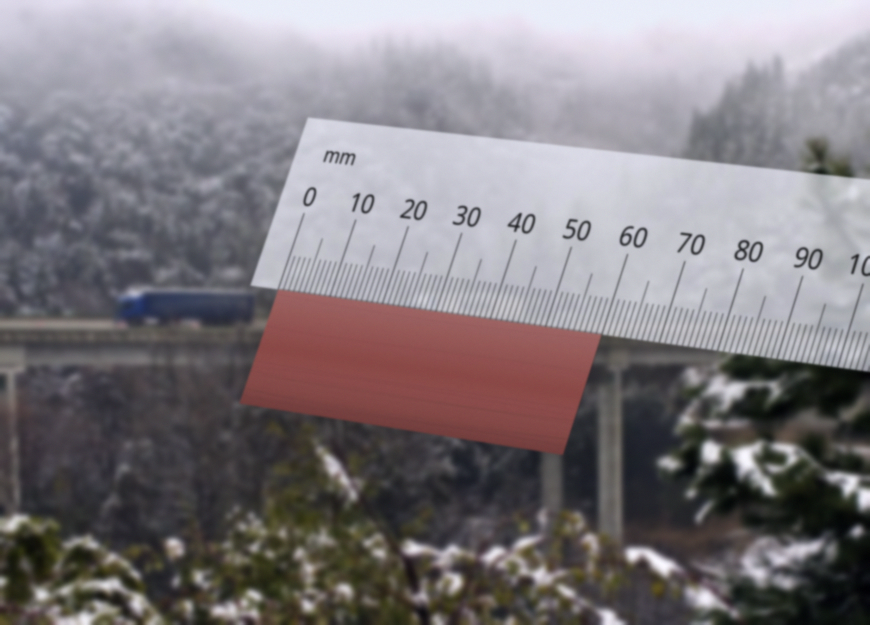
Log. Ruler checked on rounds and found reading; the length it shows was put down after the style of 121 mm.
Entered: 60 mm
